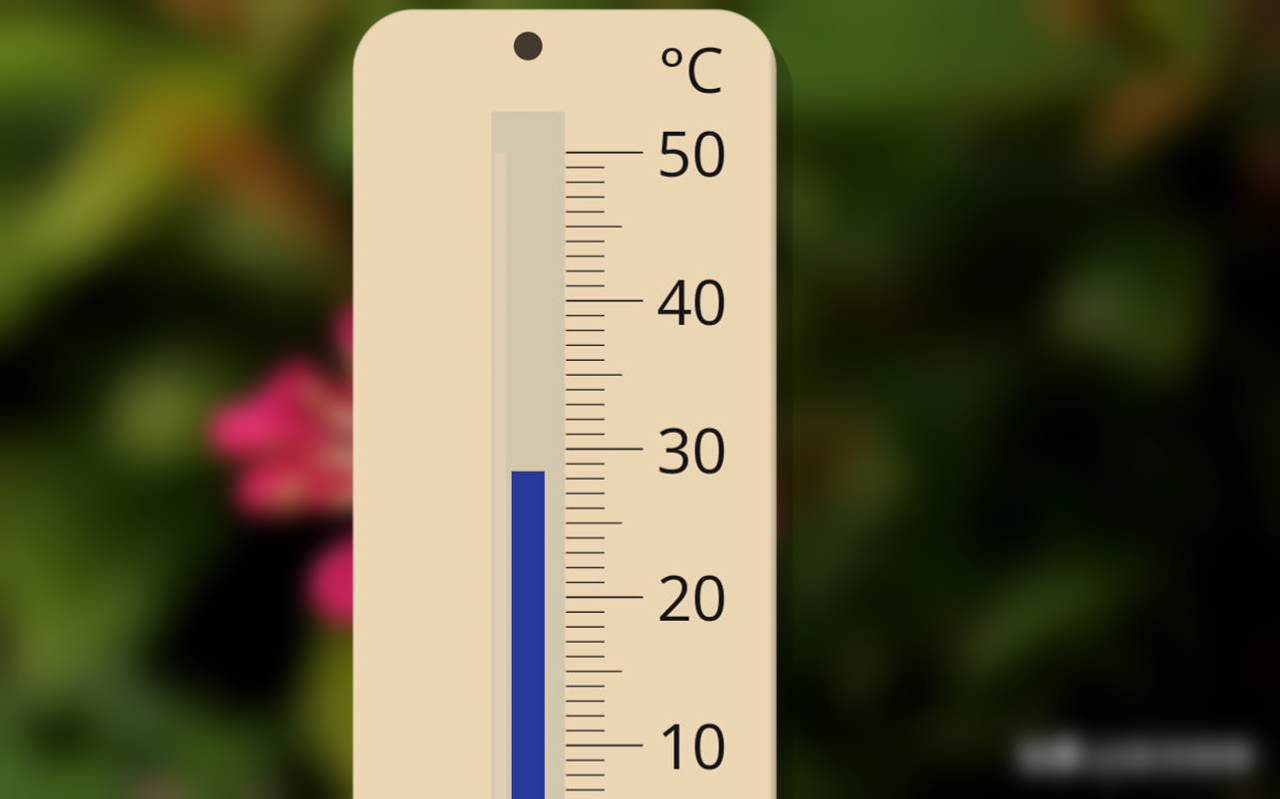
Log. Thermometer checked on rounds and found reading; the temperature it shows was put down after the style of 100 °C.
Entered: 28.5 °C
